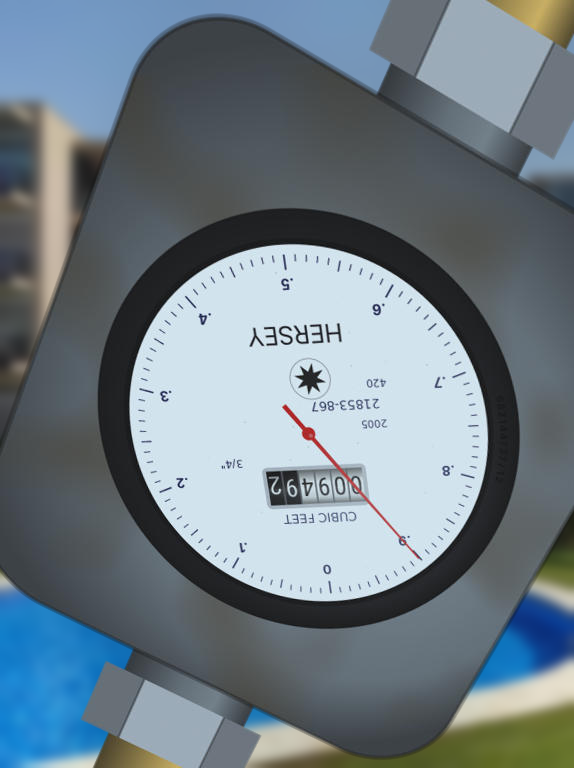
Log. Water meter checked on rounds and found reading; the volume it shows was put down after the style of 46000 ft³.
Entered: 9491.90 ft³
